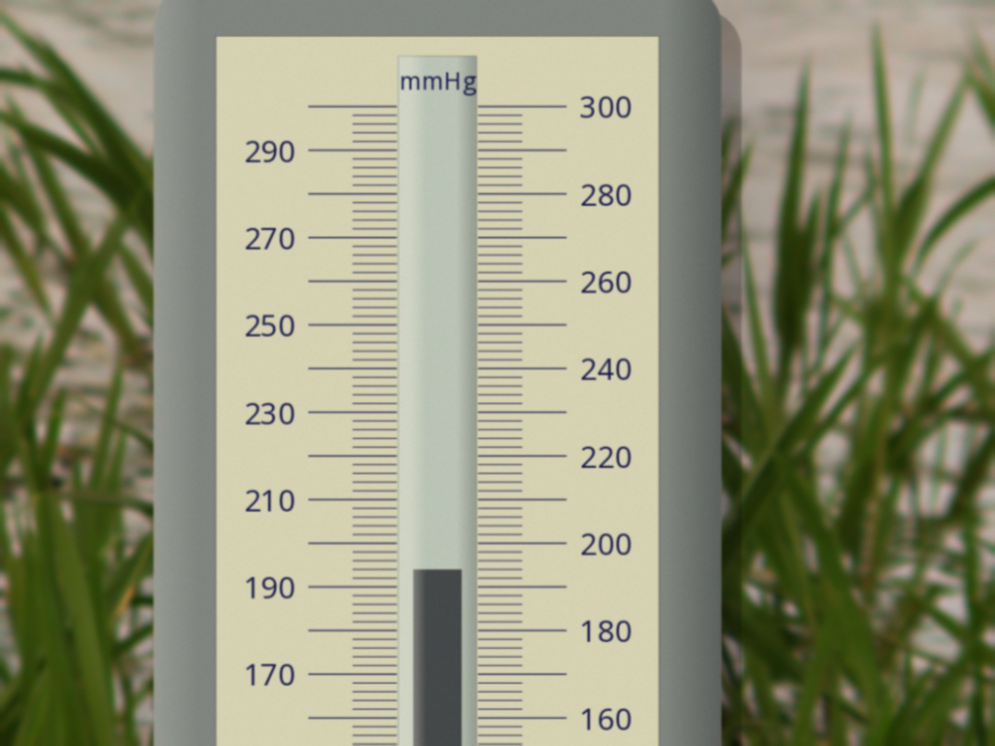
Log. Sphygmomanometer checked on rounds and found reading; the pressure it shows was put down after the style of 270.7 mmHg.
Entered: 194 mmHg
